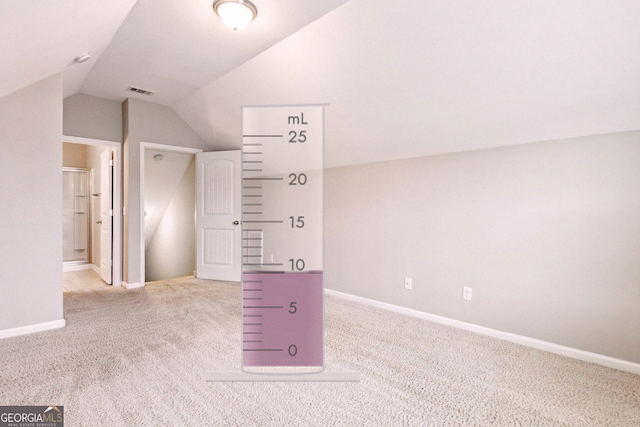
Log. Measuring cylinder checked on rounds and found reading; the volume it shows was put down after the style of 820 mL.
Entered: 9 mL
